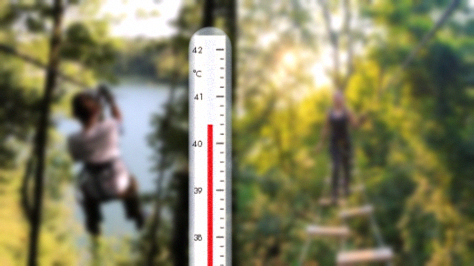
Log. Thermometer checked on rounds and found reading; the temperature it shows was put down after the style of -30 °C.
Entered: 40.4 °C
